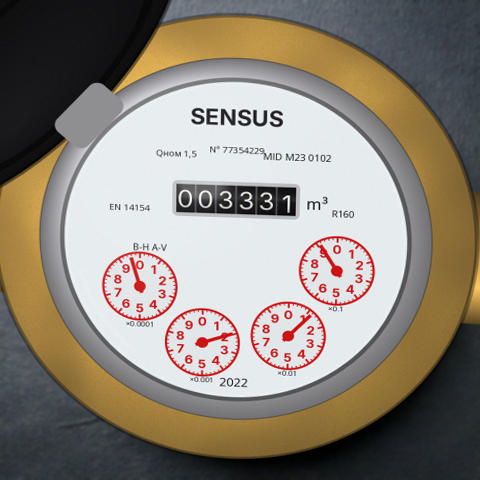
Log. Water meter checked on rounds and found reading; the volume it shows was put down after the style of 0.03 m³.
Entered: 3330.9119 m³
